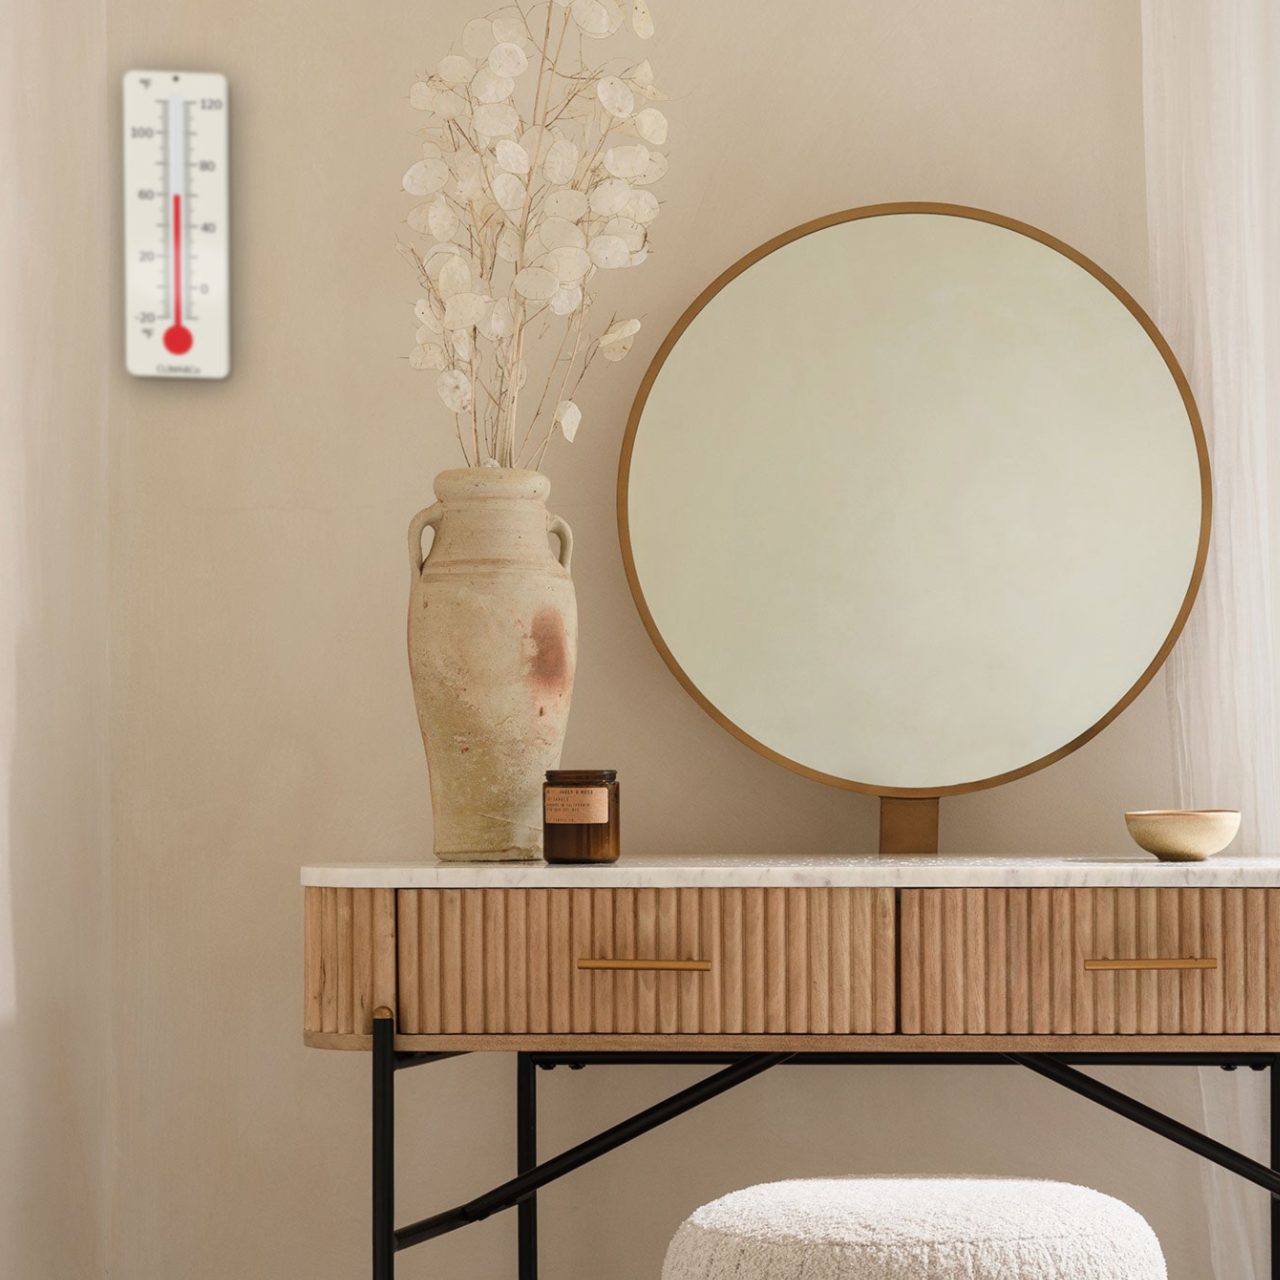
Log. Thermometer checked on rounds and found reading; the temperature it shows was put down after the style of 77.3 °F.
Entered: 60 °F
